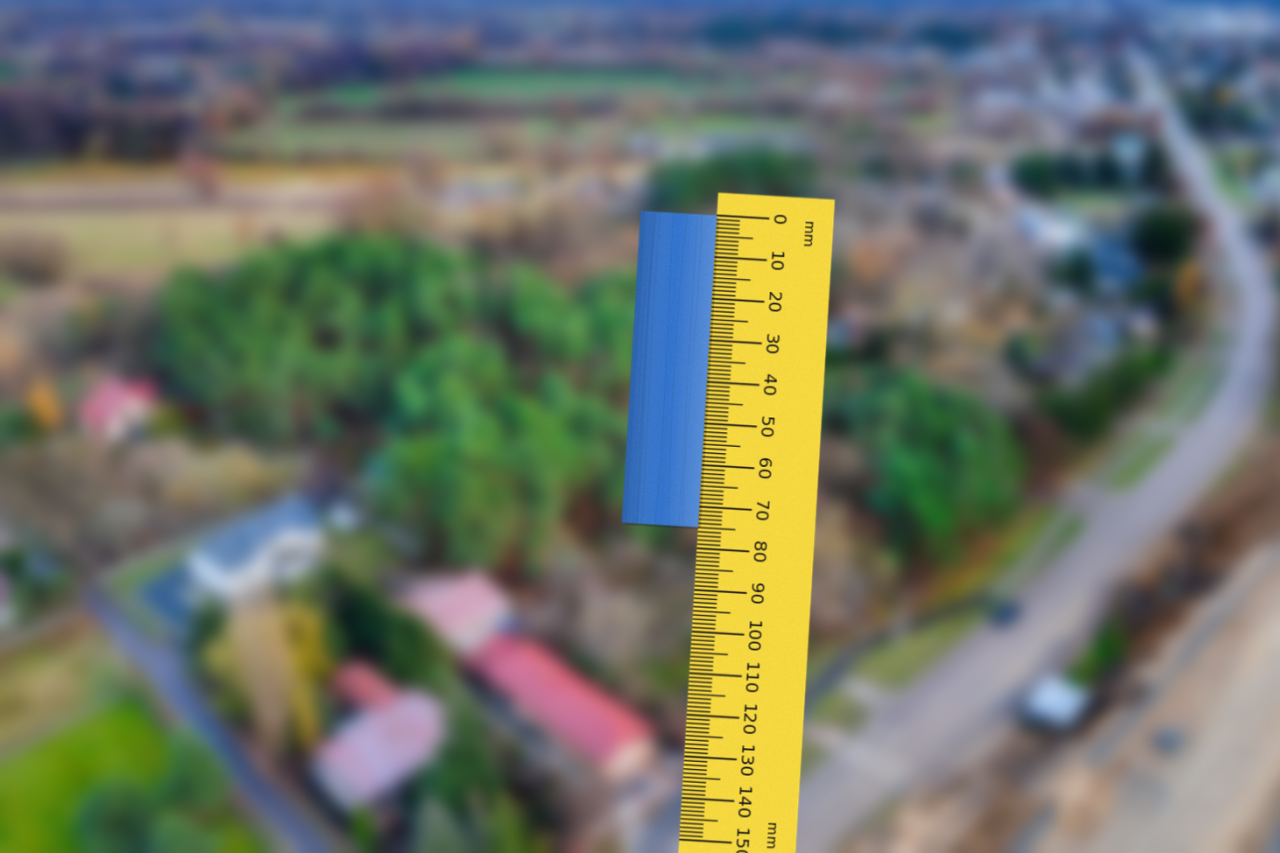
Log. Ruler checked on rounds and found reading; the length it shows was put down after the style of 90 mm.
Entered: 75 mm
